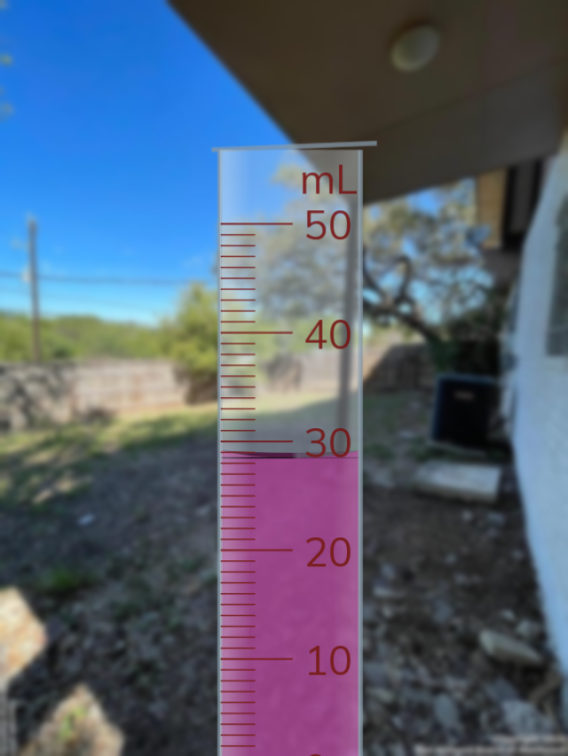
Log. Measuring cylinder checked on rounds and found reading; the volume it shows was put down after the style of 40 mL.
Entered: 28.5 mL
